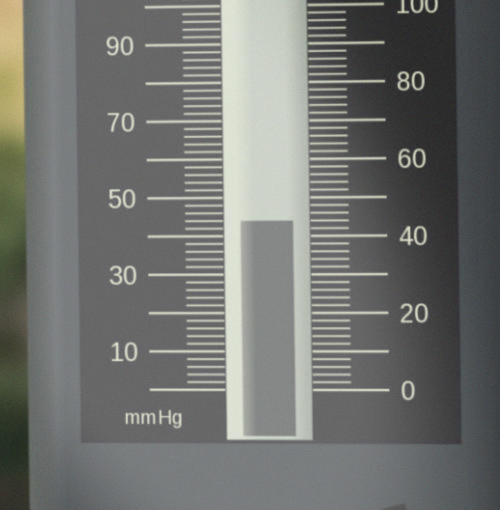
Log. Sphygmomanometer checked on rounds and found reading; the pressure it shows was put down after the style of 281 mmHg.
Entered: 44 mmHg
